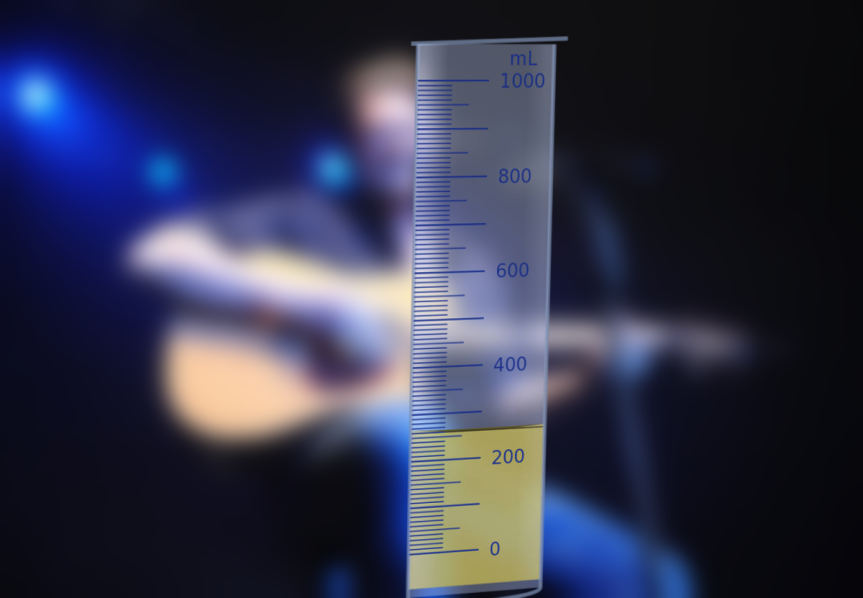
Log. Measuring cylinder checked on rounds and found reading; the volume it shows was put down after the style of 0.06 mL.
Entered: 260 mL
